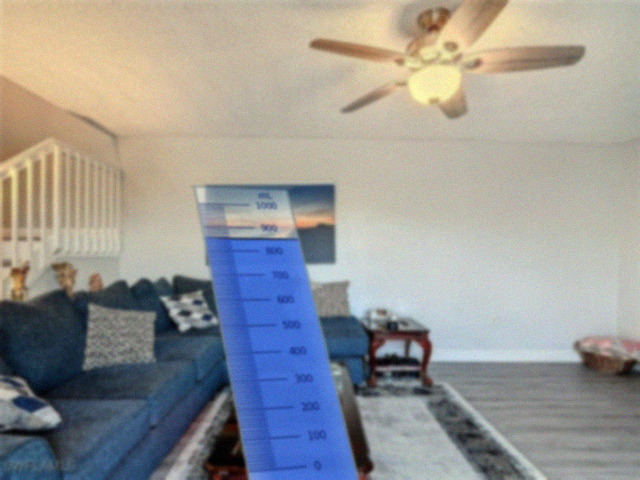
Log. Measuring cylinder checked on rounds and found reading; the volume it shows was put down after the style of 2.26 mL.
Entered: 850 mL
